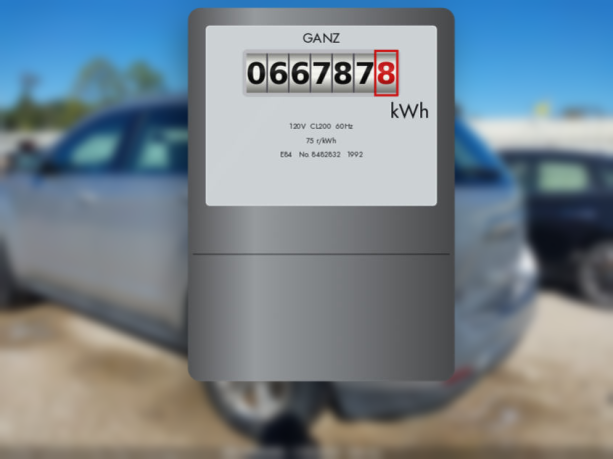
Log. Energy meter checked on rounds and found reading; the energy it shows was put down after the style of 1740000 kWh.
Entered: 66787.8 kWh
